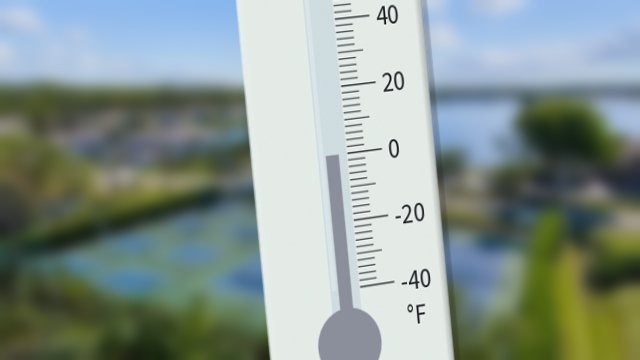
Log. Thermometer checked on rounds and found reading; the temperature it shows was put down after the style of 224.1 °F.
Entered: 0 °F
